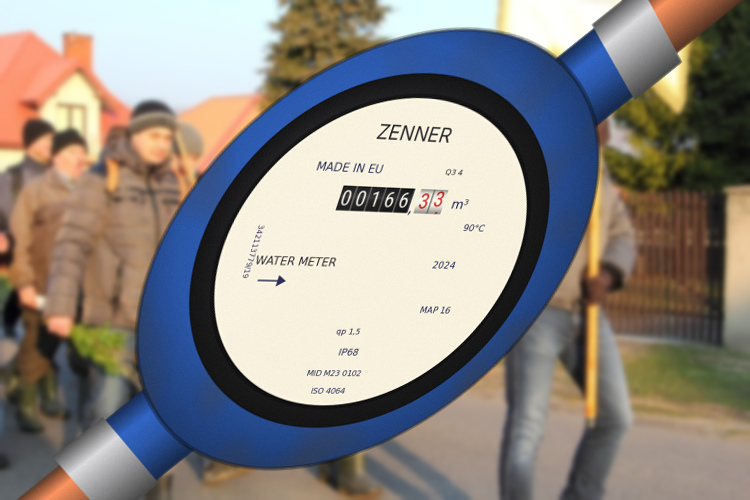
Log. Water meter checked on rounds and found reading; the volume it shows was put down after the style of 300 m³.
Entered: 166.33 m³
